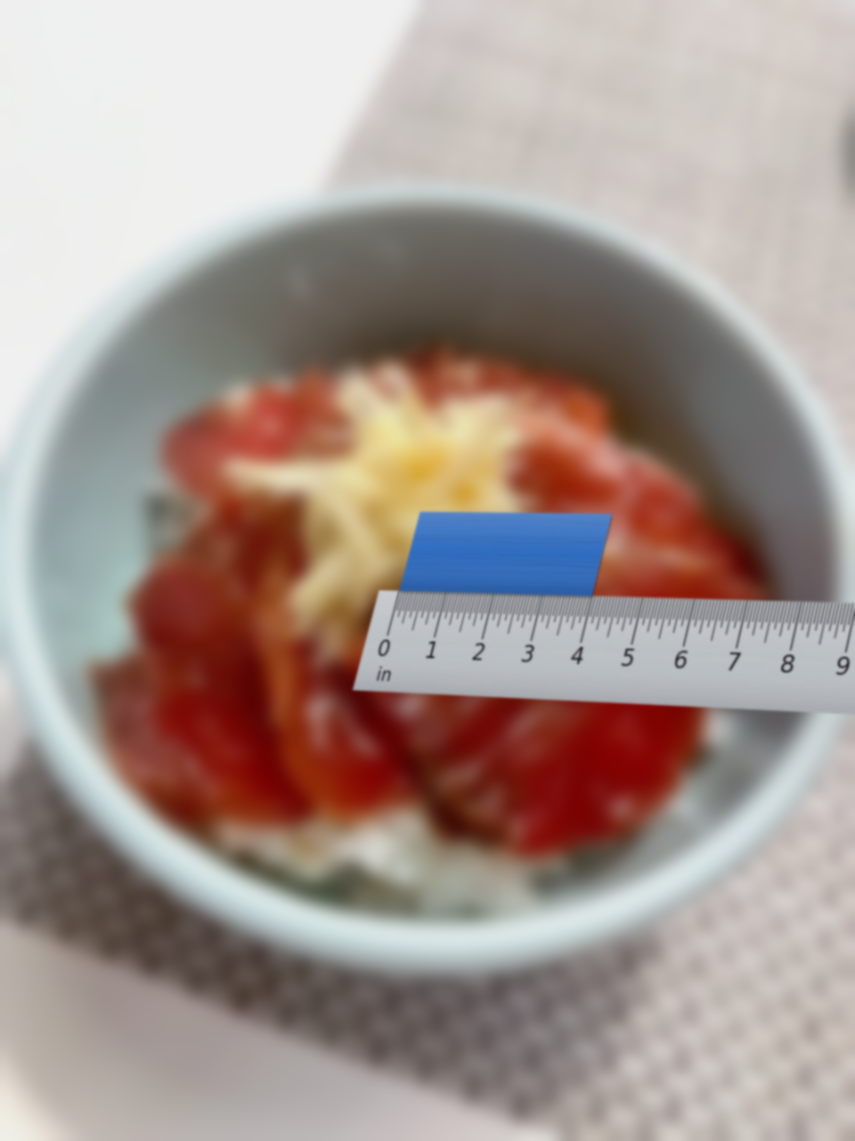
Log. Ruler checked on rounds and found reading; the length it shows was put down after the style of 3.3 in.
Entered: 4 in
